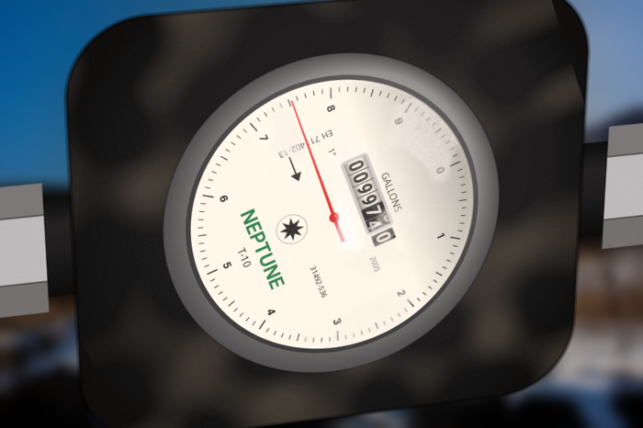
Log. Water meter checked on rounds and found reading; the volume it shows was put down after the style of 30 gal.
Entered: 99737.5 gal
